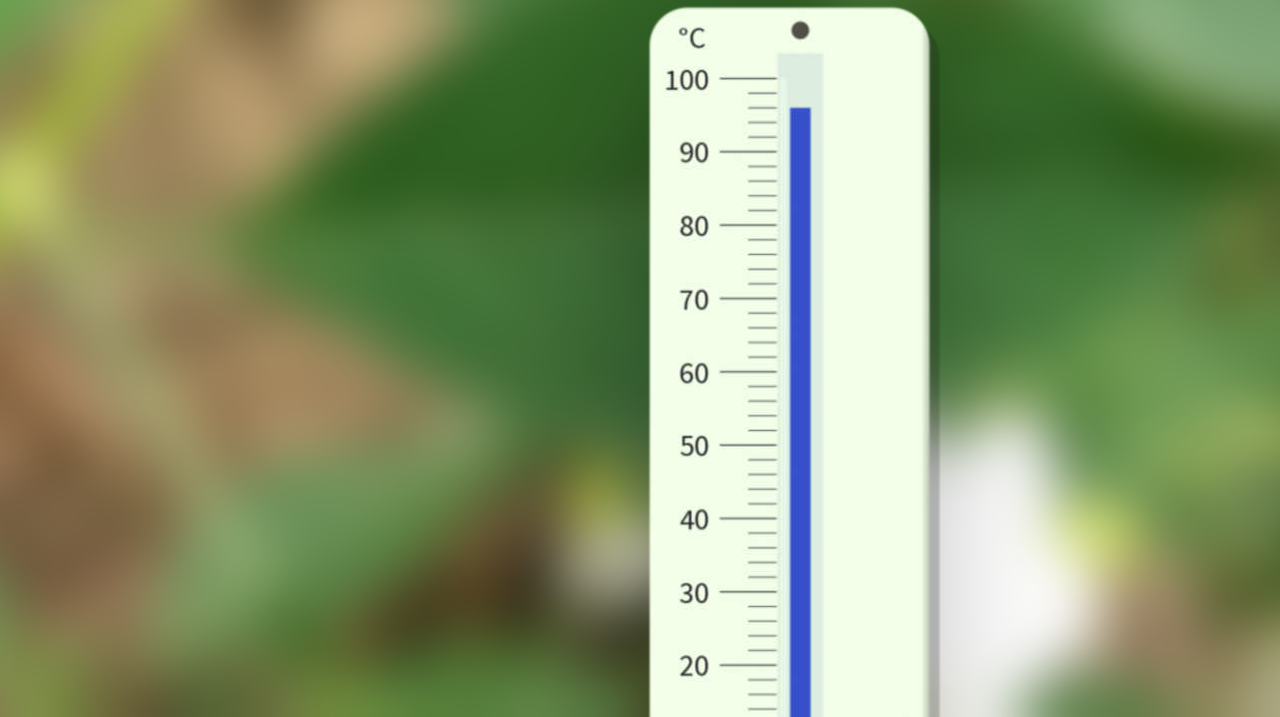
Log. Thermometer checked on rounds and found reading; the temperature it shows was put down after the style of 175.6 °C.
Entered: 96 °C
